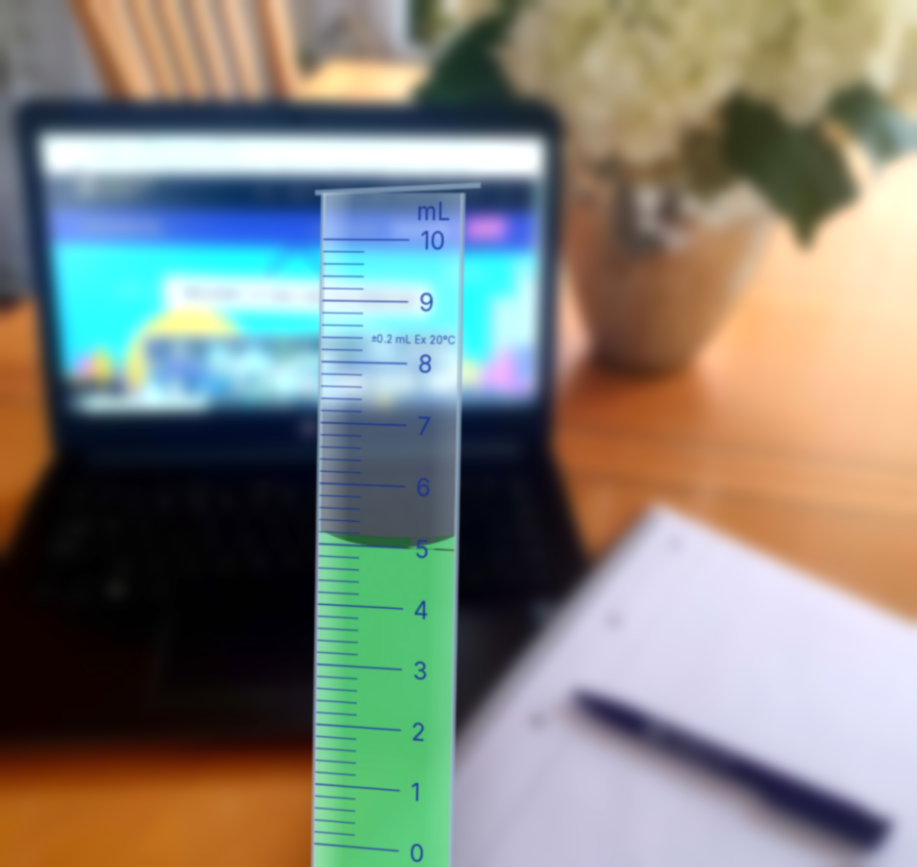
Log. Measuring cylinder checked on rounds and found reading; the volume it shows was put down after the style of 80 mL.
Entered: 5 mL
